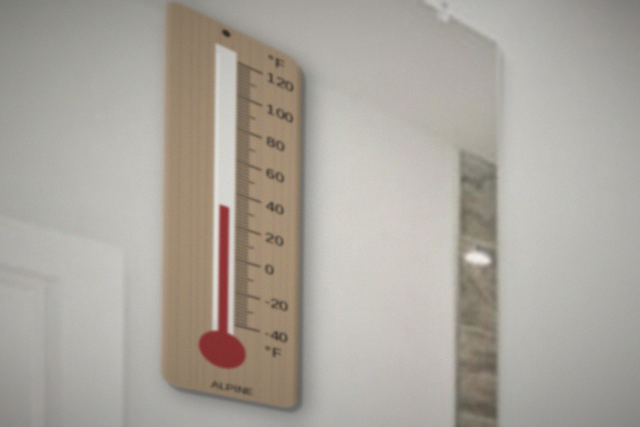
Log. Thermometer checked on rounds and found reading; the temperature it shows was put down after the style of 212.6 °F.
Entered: 30 °F
